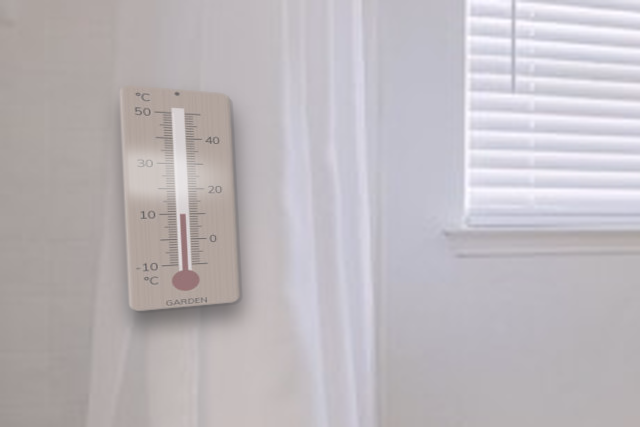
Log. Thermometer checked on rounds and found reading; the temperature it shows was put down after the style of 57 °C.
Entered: 10 °C
